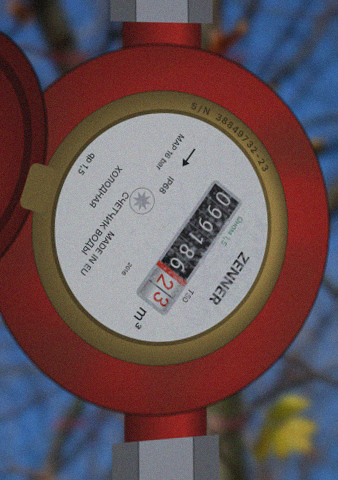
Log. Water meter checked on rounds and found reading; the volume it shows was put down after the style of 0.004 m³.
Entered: 99186.23 m³
